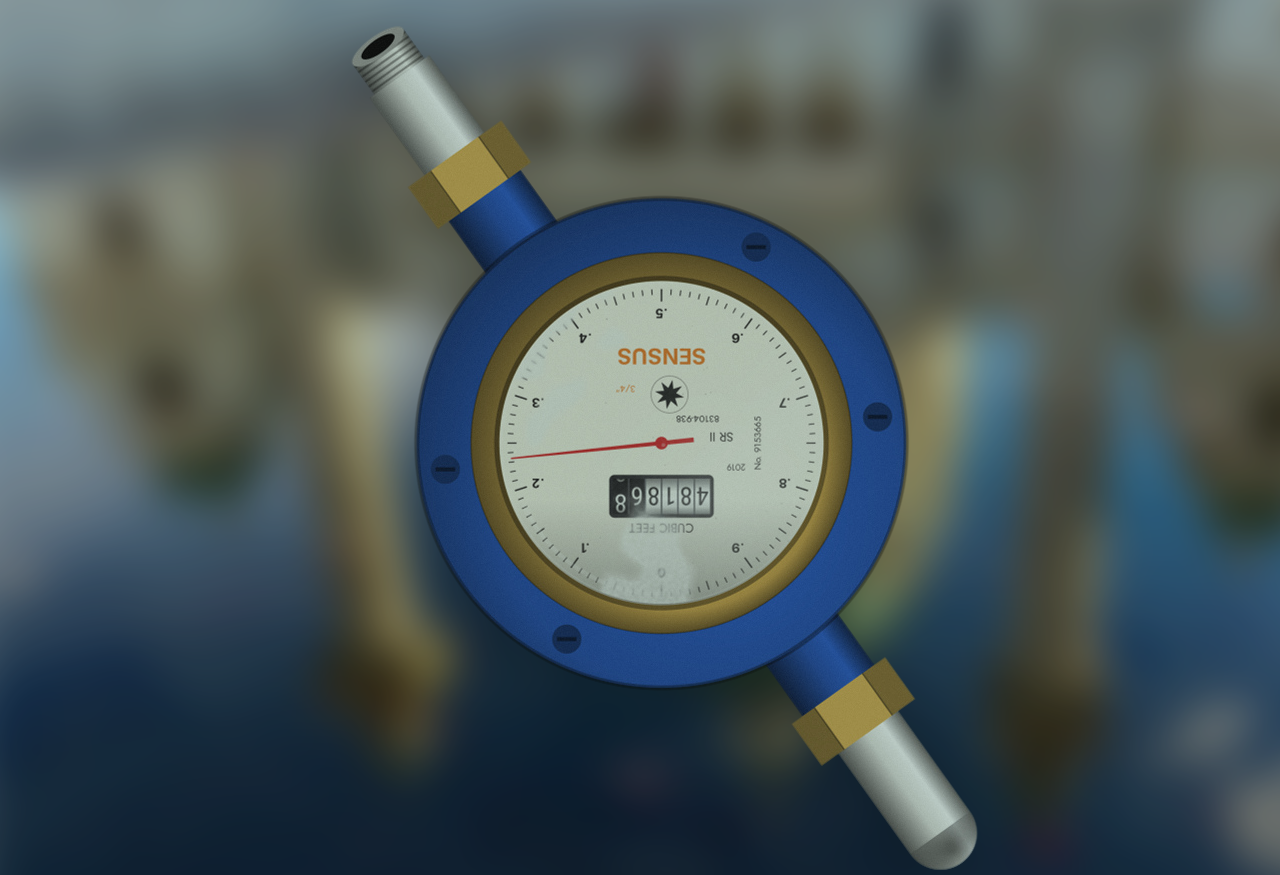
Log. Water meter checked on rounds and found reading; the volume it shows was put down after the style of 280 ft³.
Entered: 481868.23 ft³
